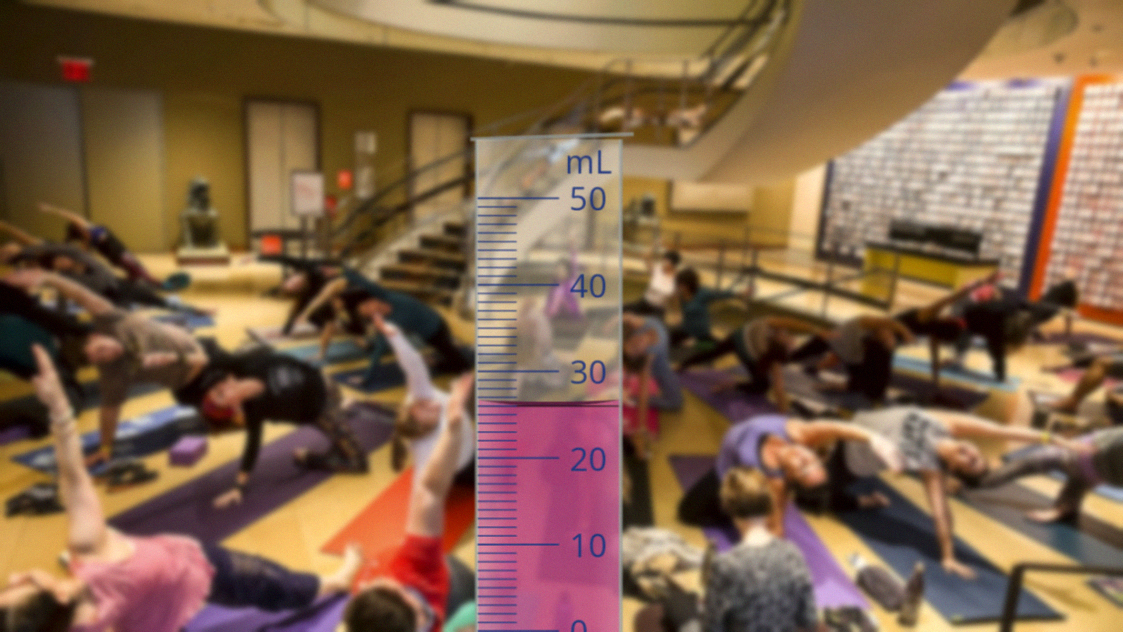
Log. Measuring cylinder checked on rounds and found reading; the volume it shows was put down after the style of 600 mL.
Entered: 26 mL
